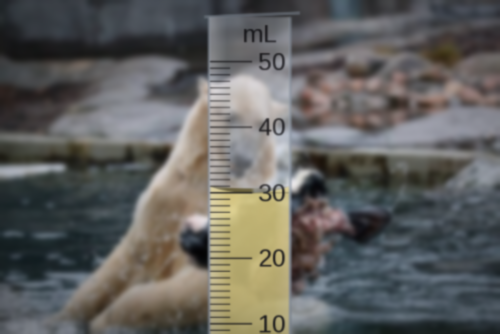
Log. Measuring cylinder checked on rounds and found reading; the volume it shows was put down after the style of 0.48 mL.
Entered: 30 mL
